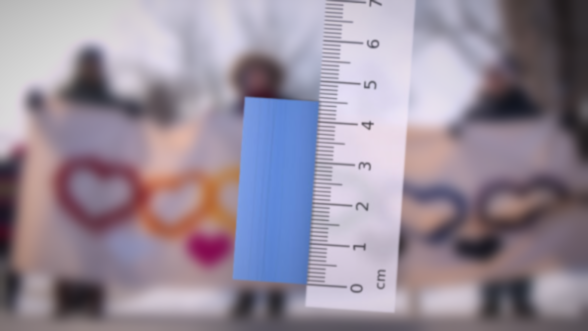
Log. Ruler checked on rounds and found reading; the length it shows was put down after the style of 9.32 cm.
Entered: 4.5 cm
